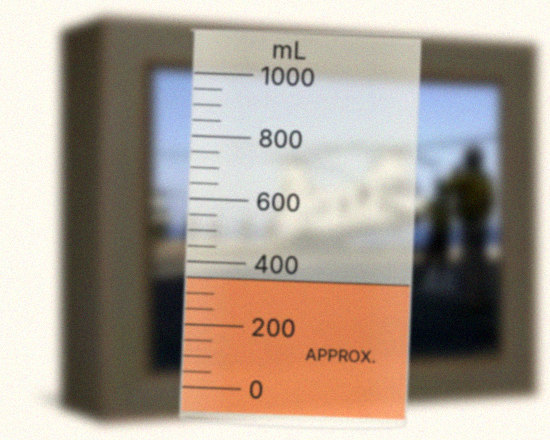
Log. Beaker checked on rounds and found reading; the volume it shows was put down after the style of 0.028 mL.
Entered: 350 mL
